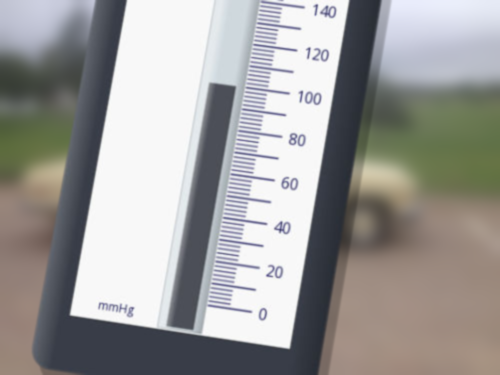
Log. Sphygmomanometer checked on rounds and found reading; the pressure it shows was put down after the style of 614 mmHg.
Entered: 100 mmHg
